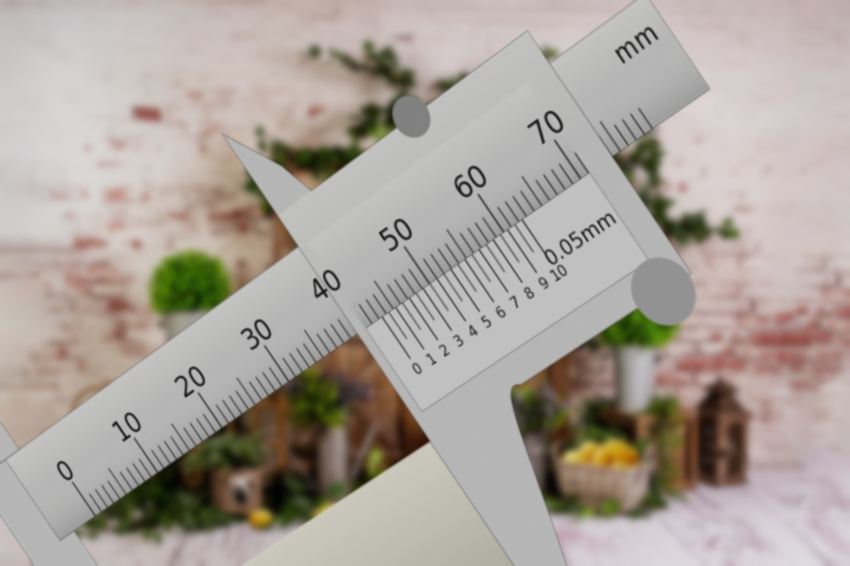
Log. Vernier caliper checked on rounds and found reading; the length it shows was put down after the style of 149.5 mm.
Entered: 43.4 mm
